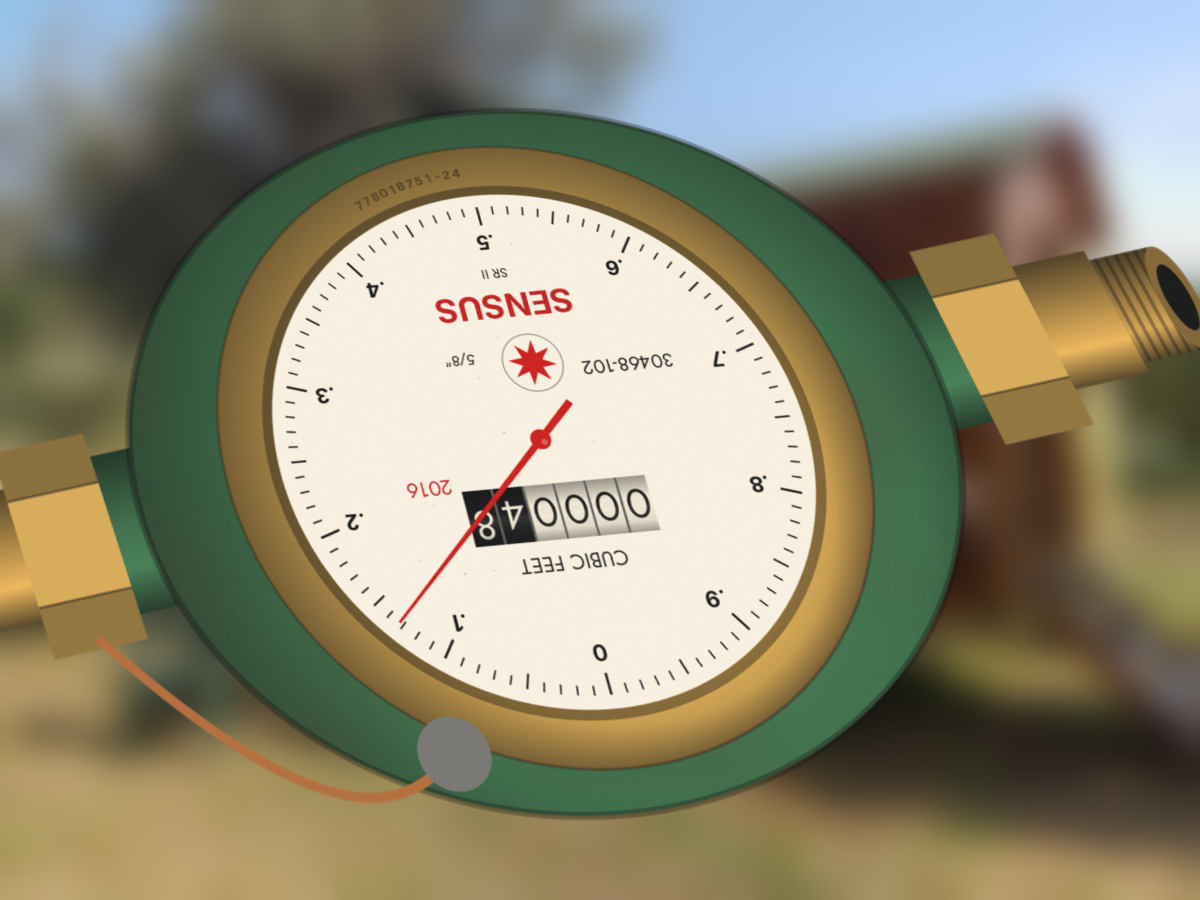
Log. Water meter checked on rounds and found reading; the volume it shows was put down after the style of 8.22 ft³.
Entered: 48.13 ft³
